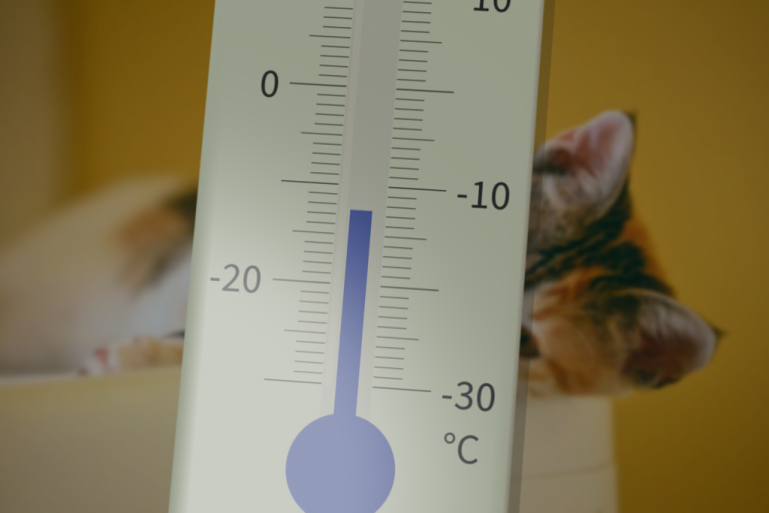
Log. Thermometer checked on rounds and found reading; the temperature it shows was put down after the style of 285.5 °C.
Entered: -12.5 °C
